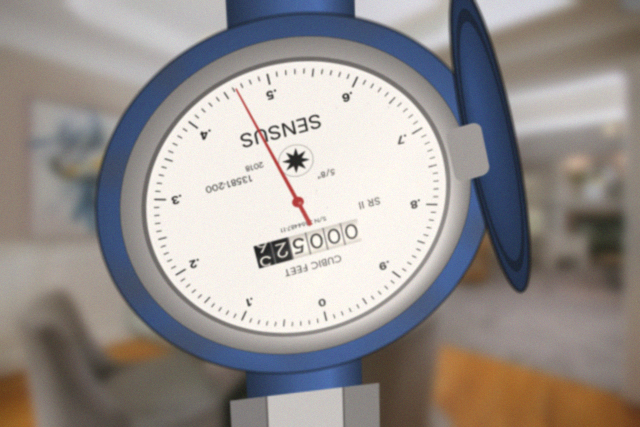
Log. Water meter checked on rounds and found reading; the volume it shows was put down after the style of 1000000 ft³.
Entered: 525.46 ft³
